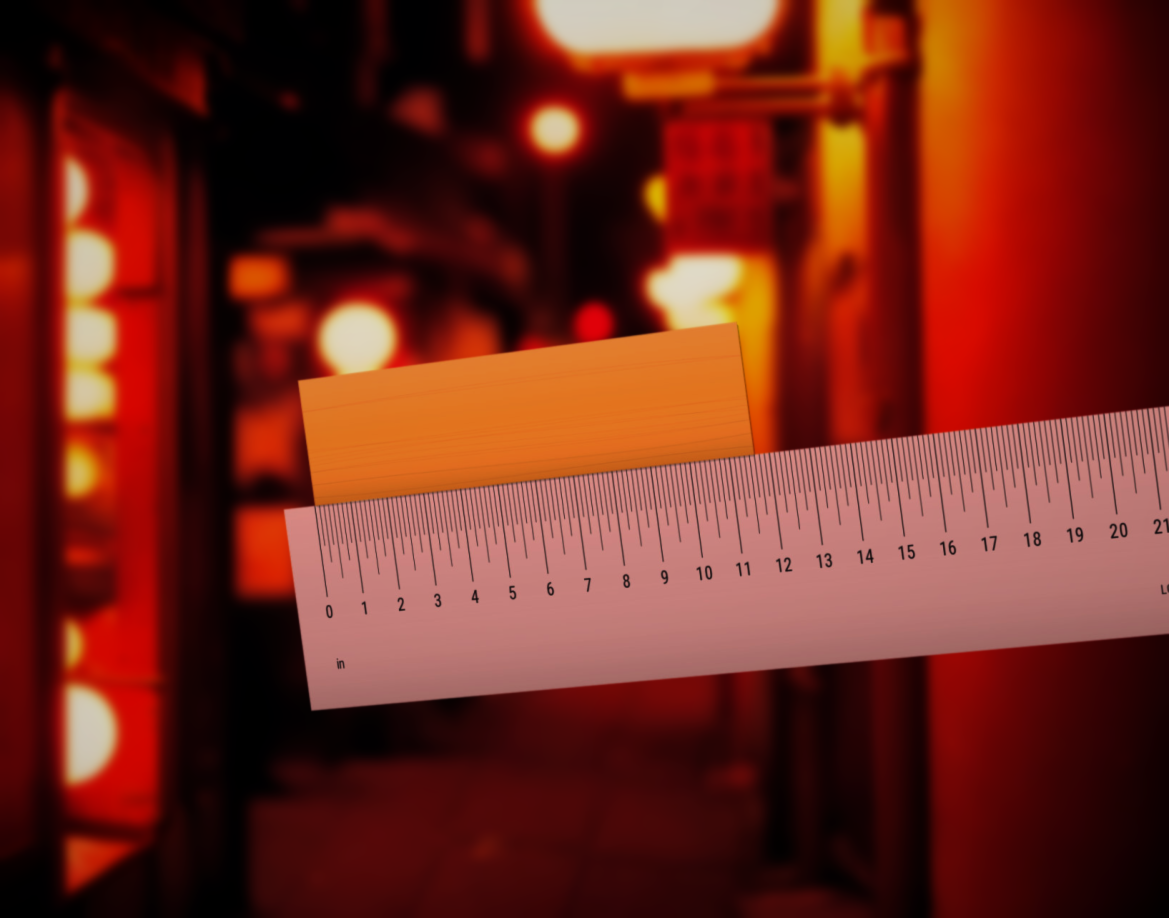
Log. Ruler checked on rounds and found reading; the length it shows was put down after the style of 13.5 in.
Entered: 11.625 in
